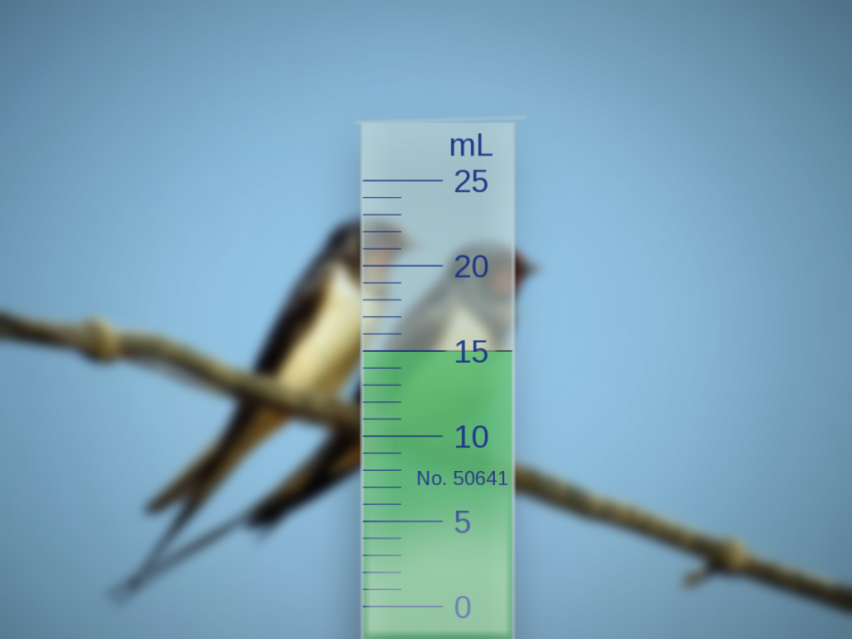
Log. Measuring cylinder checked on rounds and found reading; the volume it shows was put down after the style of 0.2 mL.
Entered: 15 mL
